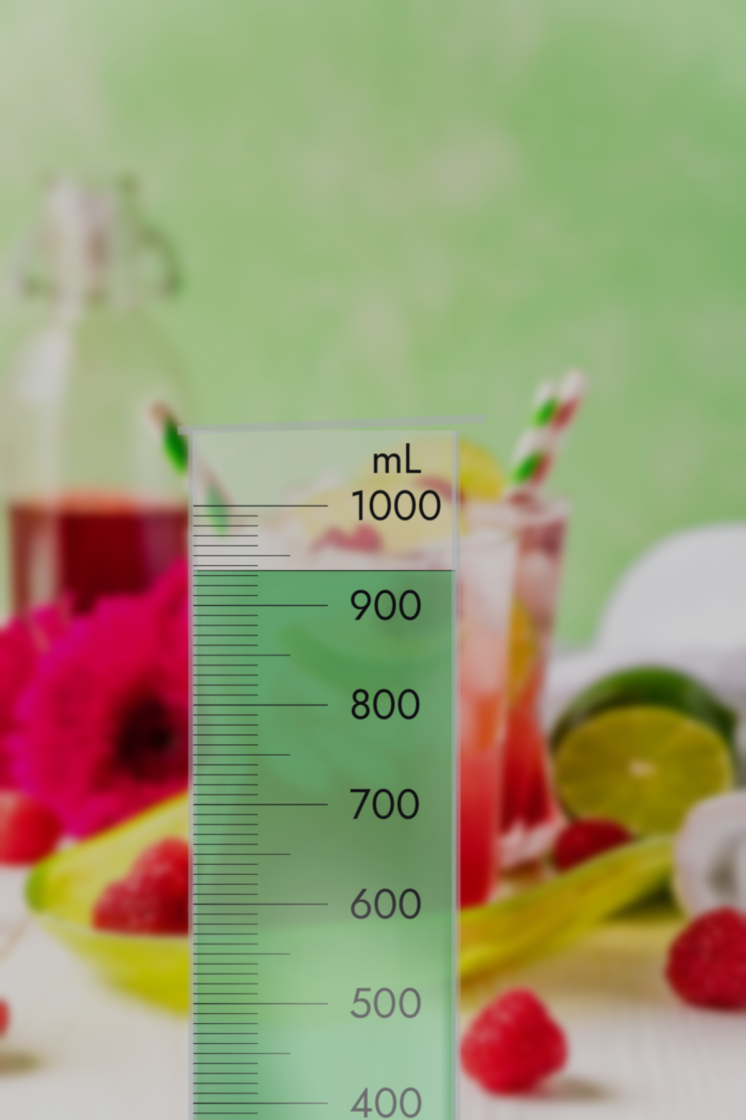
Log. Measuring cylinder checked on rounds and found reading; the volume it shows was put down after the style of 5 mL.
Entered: 935 mL
